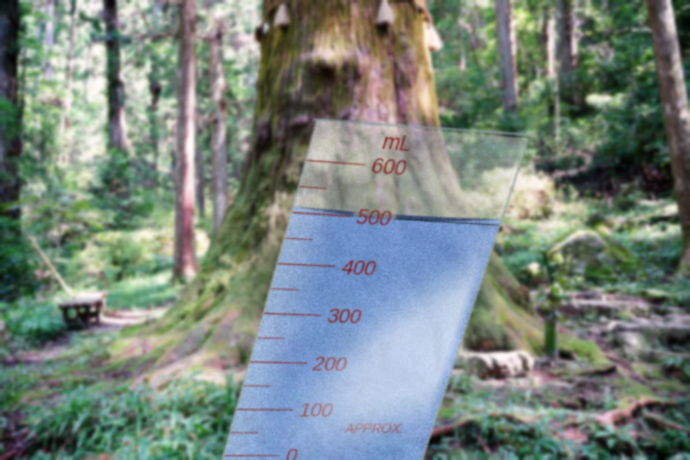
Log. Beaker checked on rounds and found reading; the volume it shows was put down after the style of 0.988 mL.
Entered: 500 mL
